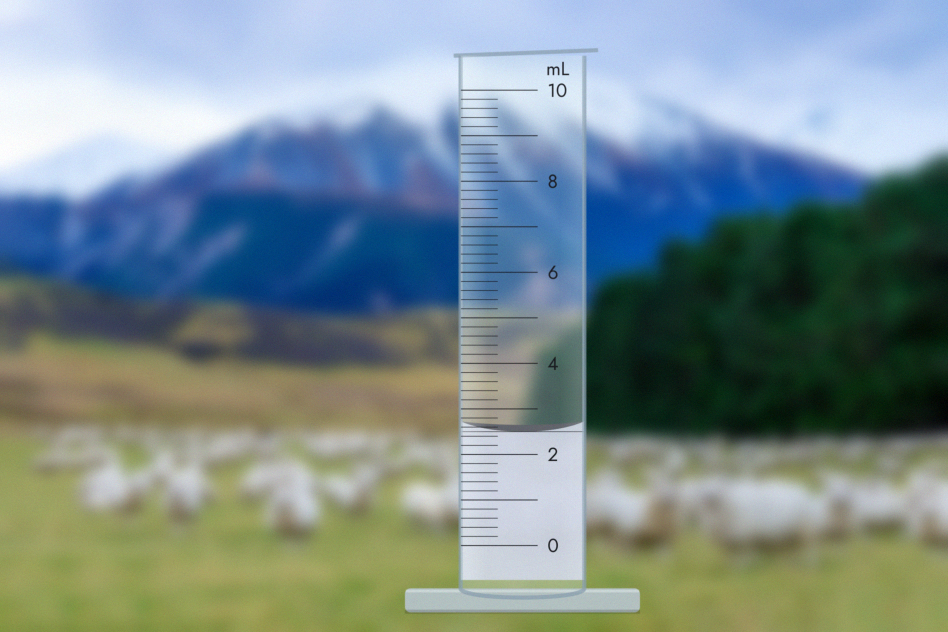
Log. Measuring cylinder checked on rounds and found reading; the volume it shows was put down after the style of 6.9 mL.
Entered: 2.5 mL
